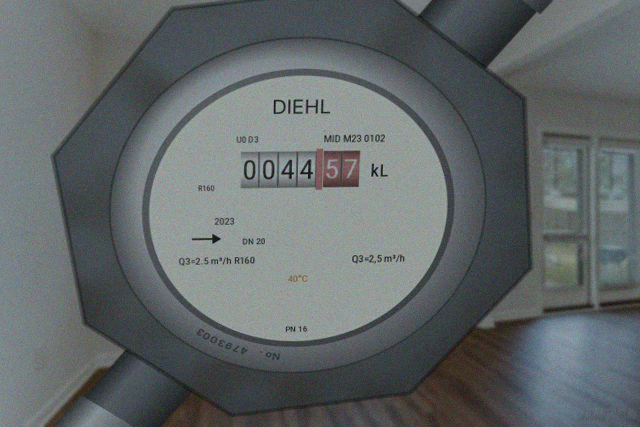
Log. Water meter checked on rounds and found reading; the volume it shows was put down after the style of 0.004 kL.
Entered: 44.57 kL
